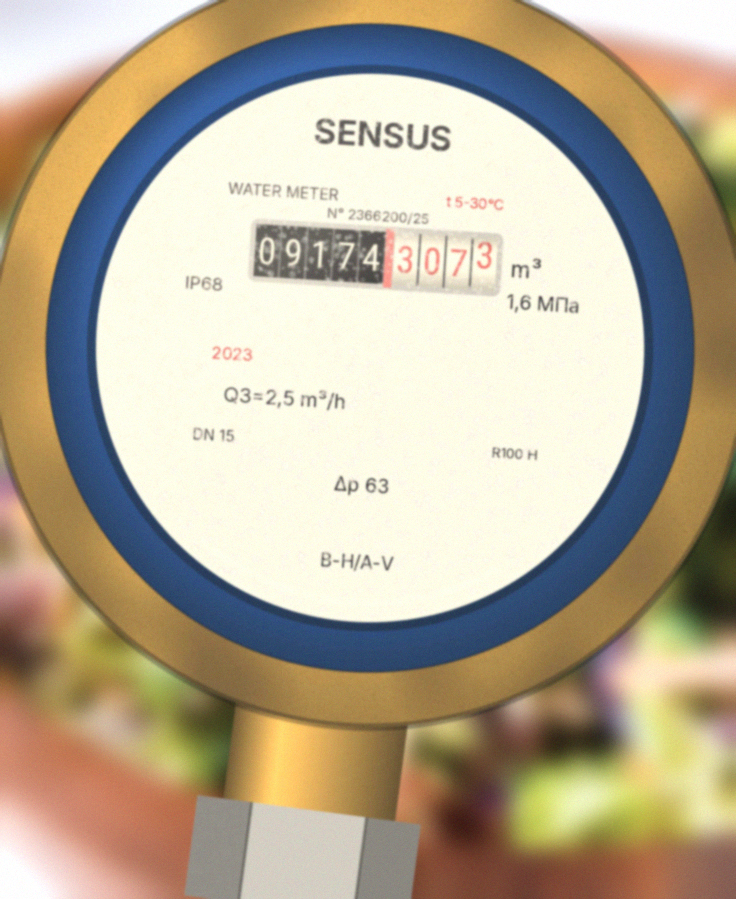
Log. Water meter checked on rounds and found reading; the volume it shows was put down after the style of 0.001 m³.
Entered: 9174.3073 m³
